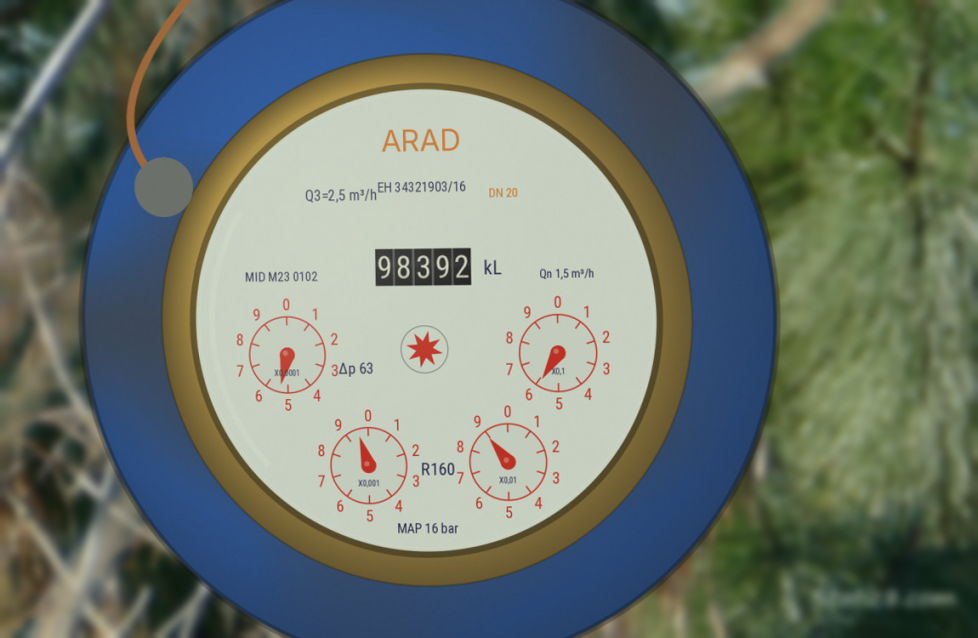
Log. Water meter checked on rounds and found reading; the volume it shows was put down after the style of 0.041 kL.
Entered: 98392.5895 kL
